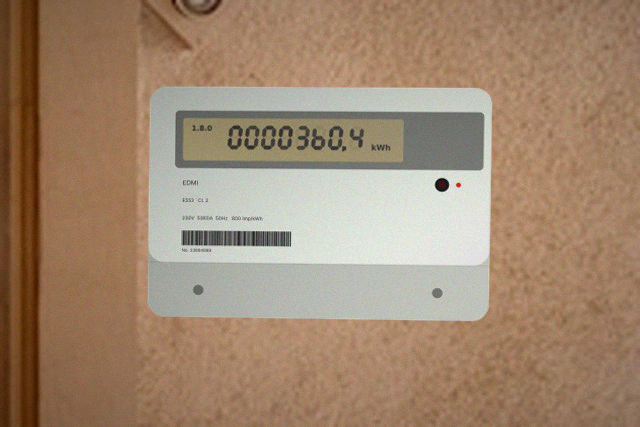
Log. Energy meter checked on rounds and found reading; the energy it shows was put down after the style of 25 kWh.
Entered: 360.4 kWh
